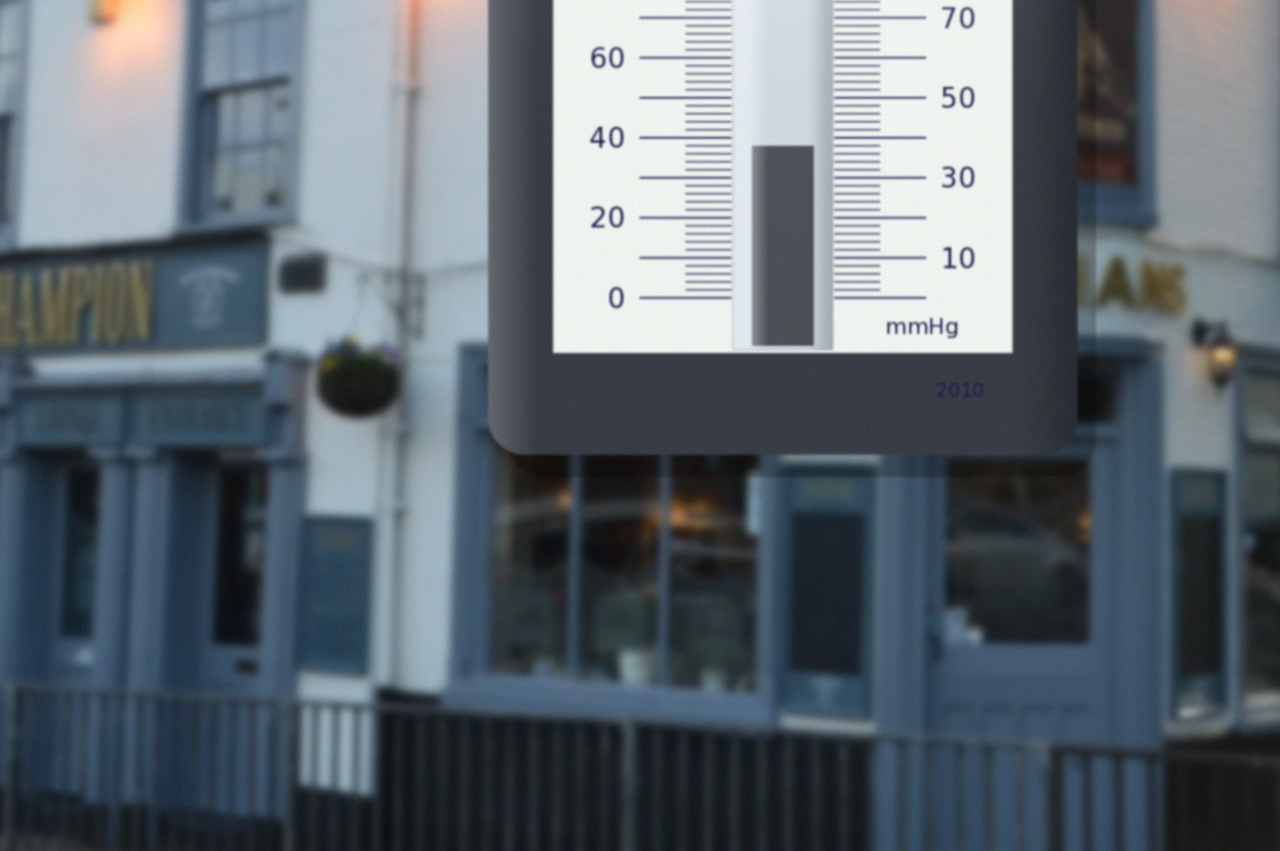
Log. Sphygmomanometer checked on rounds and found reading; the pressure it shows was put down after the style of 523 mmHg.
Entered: 38 mmHg
